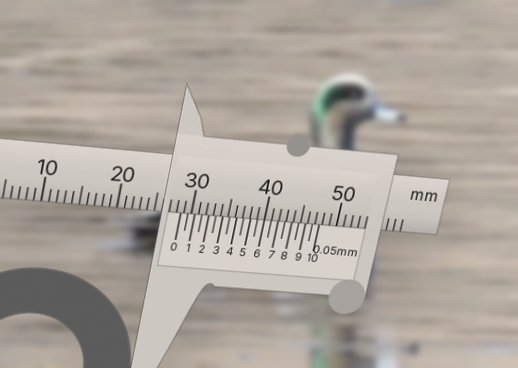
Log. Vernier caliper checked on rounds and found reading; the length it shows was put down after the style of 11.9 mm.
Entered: 28.6 mm
